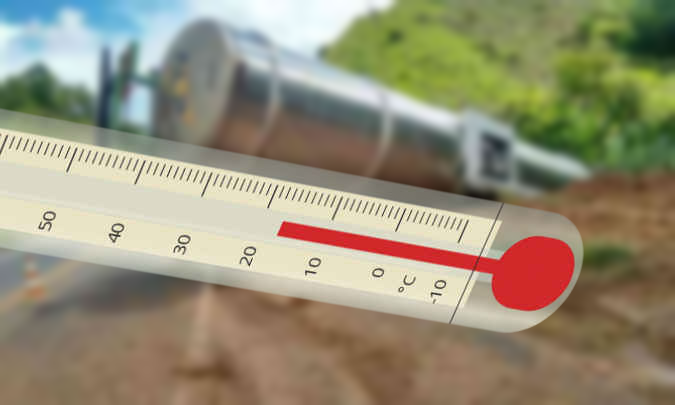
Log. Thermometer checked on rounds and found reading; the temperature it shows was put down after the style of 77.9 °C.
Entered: 17 °C
